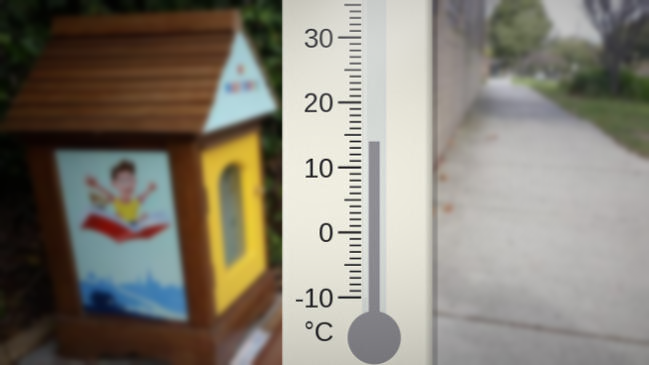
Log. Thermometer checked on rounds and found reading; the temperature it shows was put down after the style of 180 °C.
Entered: 14 °C
